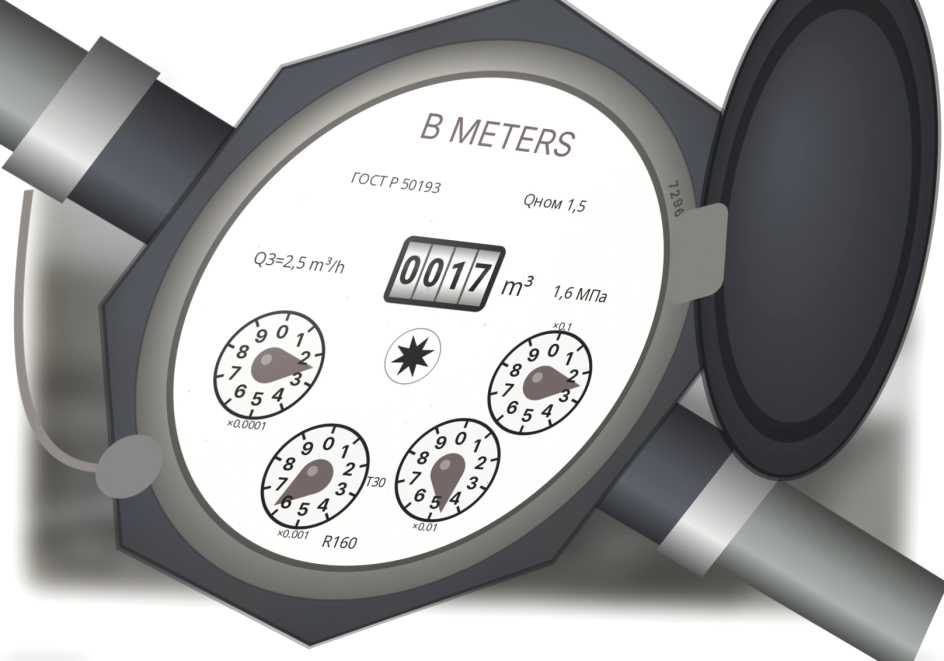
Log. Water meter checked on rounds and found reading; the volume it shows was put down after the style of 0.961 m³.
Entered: 17.2462 m³
